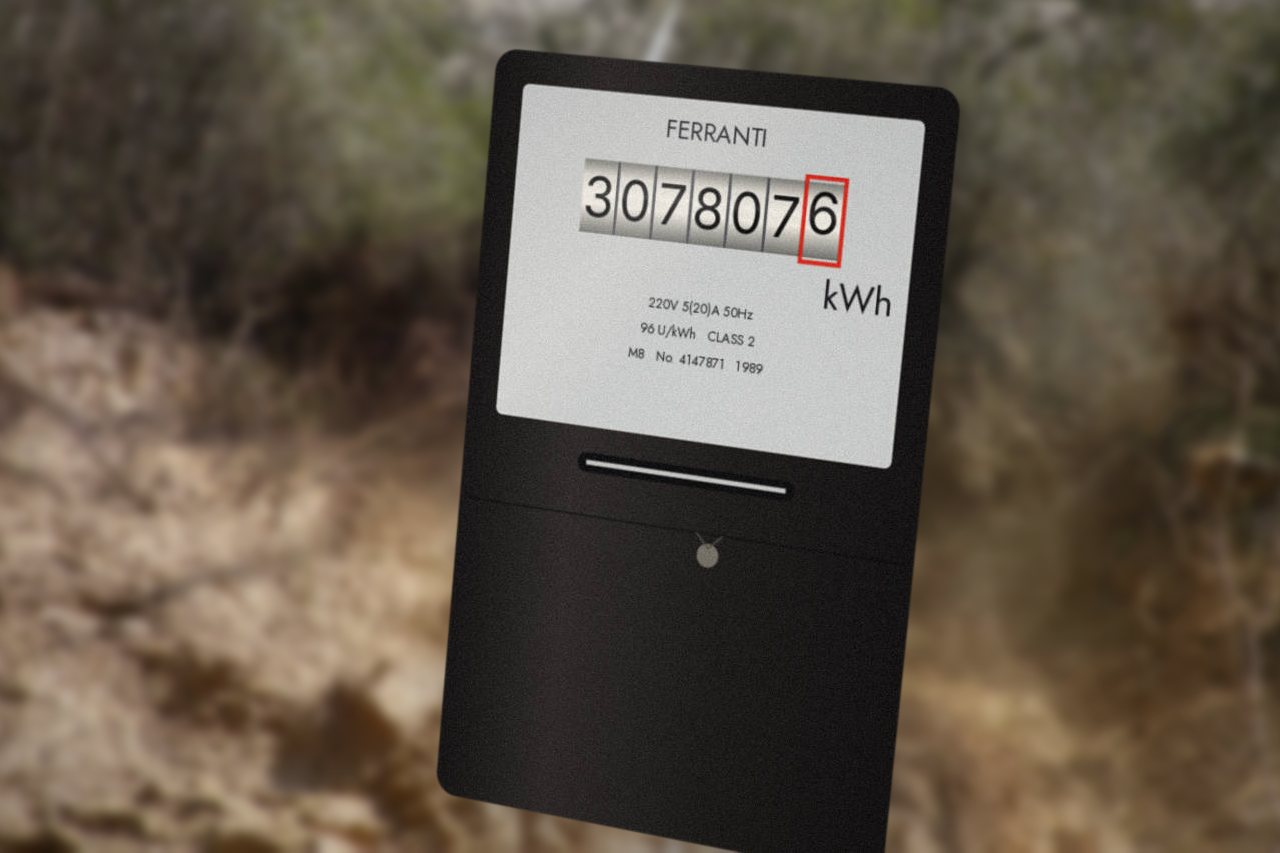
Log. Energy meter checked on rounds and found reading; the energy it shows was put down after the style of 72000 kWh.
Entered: 307807.6 kWh
